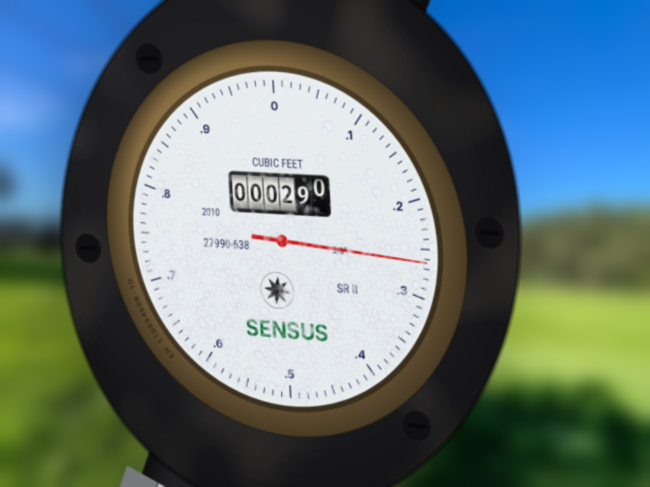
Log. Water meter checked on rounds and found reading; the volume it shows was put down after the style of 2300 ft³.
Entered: 290.26 ft³
